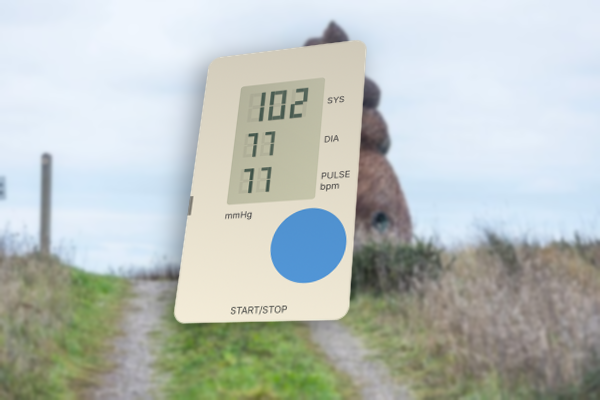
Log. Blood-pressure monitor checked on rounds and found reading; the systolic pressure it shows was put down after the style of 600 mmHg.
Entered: 102 mmHg
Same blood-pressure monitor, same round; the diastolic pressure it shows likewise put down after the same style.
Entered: 77 mmHg
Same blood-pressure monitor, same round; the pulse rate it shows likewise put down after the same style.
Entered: 77 bpm
